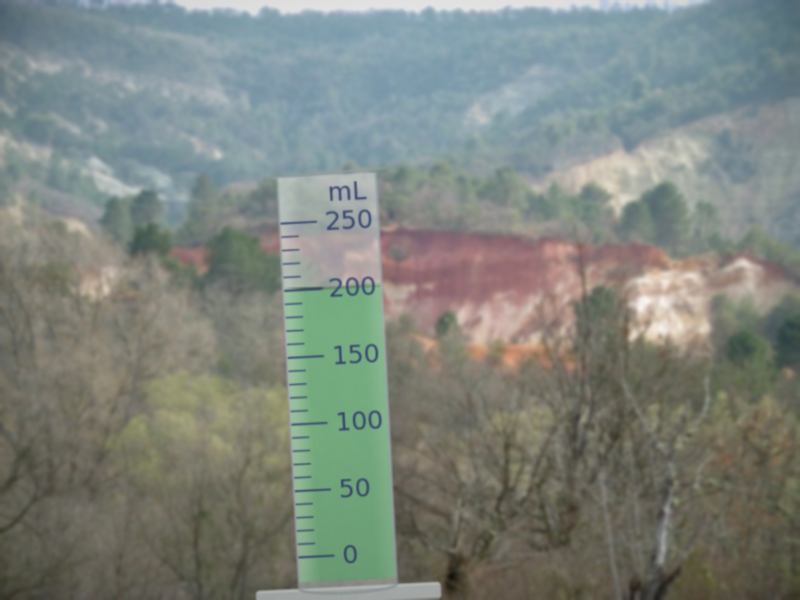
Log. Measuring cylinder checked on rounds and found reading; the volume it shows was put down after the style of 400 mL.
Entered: 200 mL
